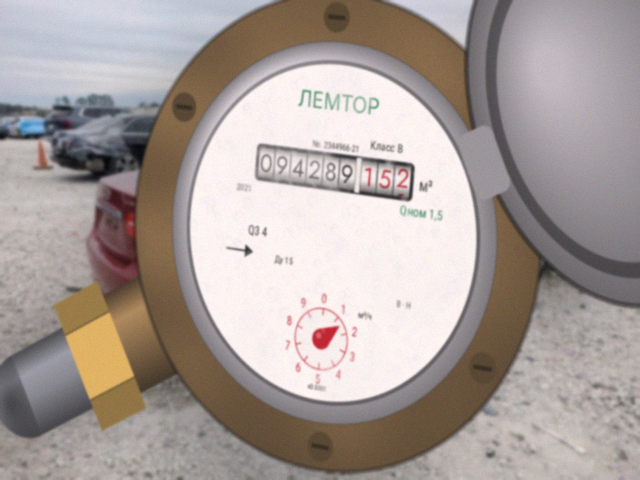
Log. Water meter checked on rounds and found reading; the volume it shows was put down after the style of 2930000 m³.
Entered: 94289.1521 m³
